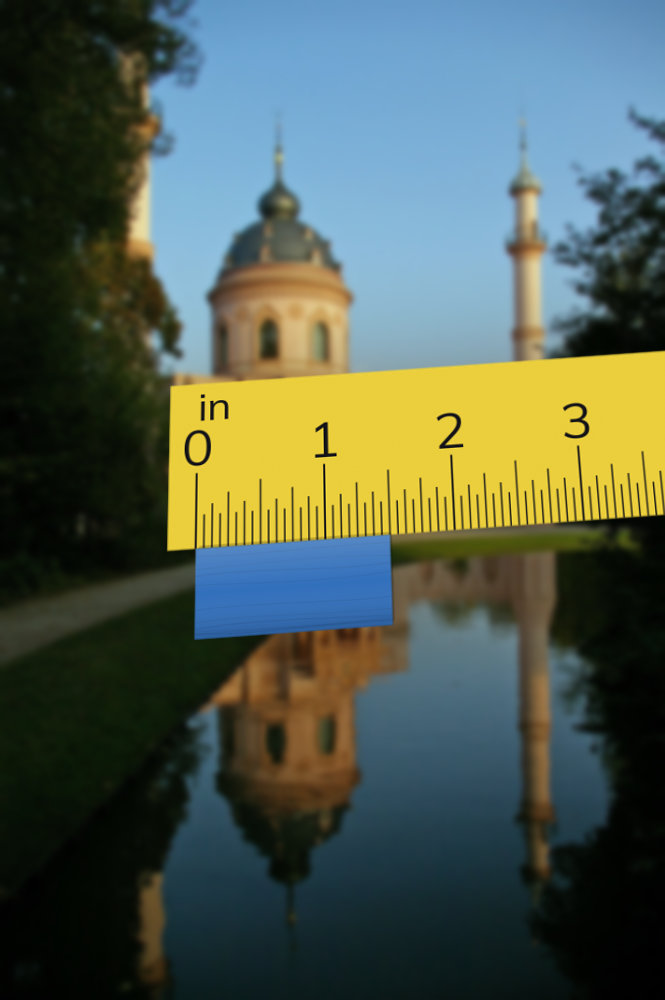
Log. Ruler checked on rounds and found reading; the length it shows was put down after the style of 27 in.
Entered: 1.5 in
